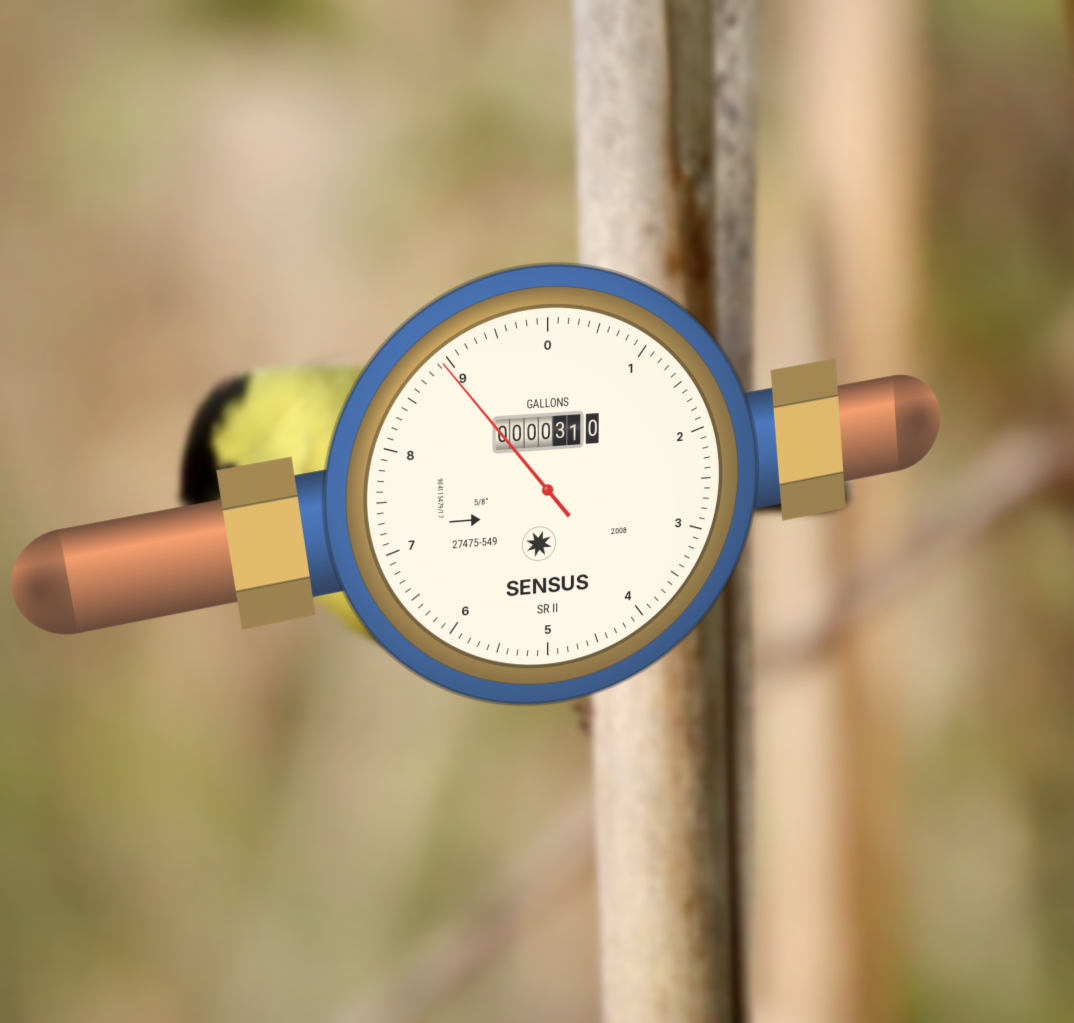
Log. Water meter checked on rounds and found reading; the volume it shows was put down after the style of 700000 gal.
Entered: 308.9 gal
